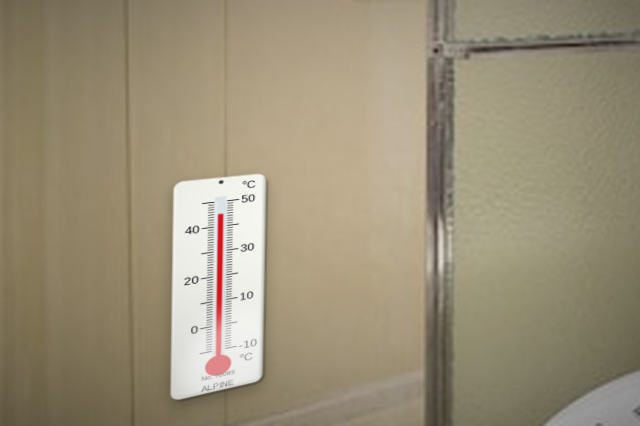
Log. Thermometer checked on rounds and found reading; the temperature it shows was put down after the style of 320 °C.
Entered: 45 °C
